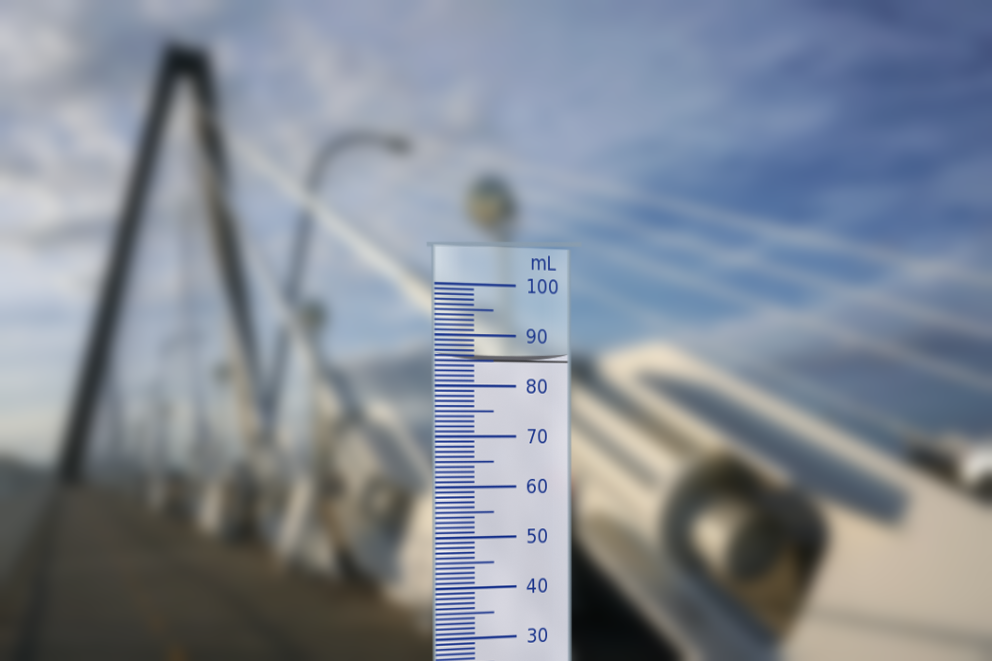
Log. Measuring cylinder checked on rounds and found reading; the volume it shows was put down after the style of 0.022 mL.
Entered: 85 mL
